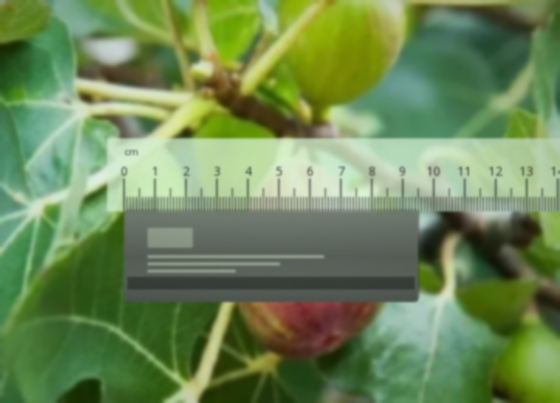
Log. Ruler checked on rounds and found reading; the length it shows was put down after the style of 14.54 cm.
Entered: 9.5 cm
